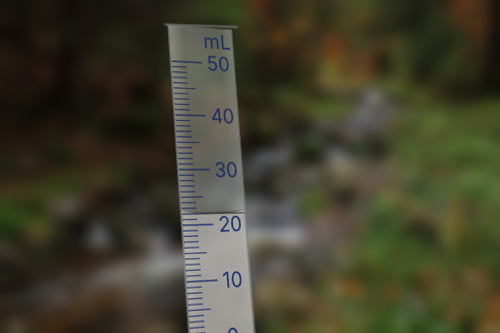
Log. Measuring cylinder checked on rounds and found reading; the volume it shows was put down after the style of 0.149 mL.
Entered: 22 mL
